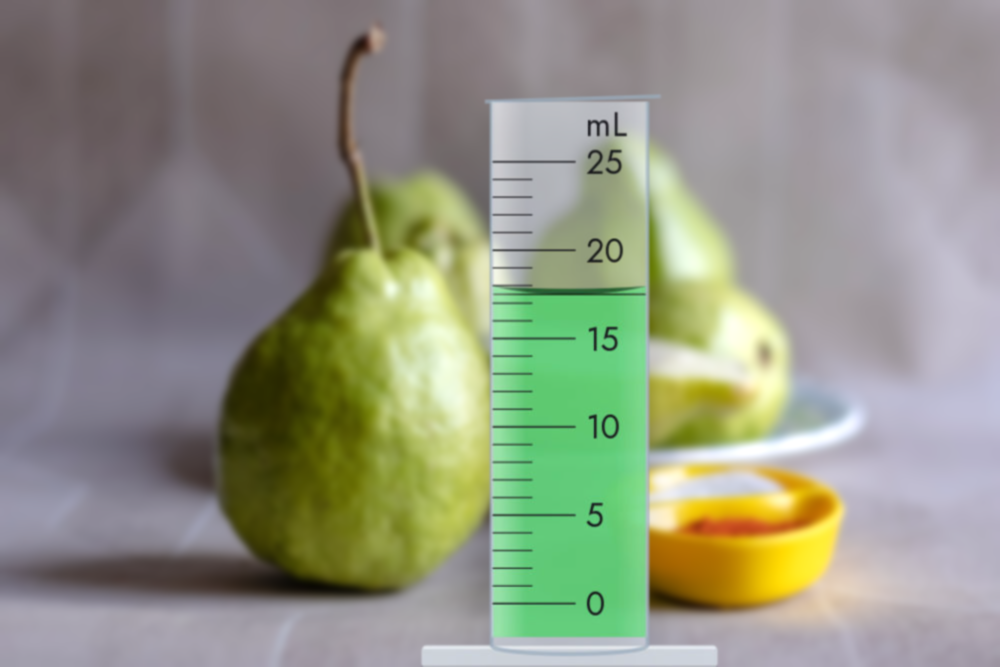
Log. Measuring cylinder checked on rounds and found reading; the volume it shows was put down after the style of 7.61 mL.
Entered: 17.5 mL
